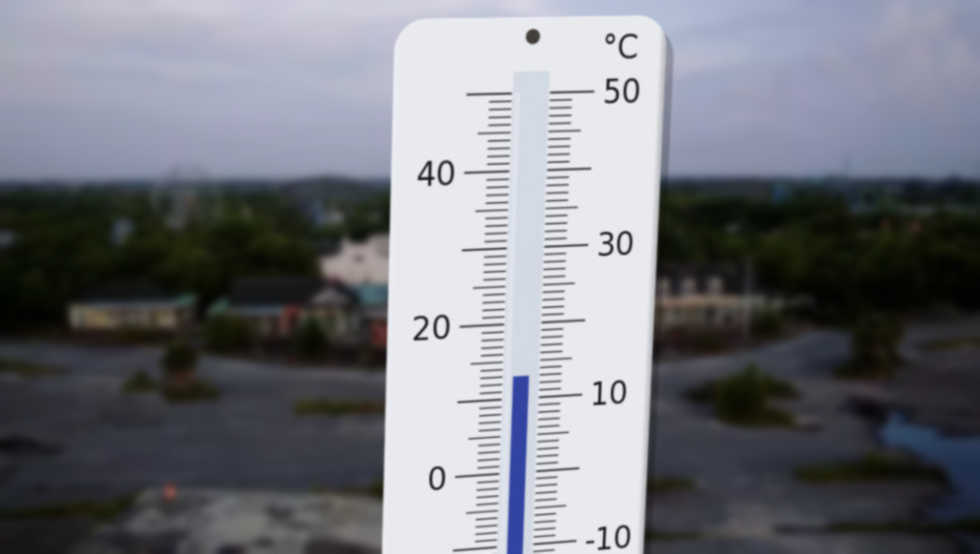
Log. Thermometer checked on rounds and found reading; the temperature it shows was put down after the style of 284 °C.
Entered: 13 °C
